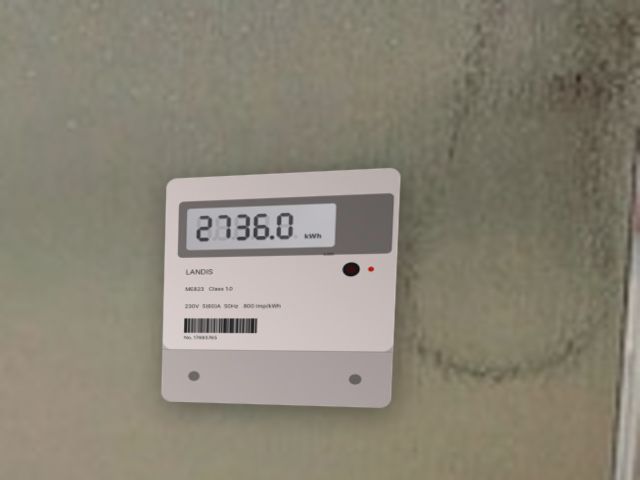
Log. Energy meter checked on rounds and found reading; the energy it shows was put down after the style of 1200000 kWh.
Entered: 2736.0 kWh
